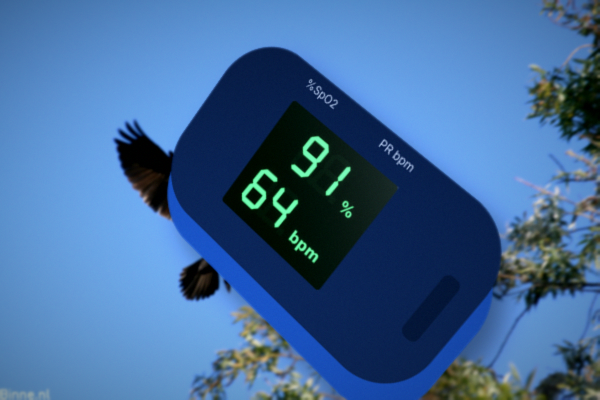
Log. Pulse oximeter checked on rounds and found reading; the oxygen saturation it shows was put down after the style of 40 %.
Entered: 91 %
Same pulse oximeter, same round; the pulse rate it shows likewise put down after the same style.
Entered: 64 bpm
